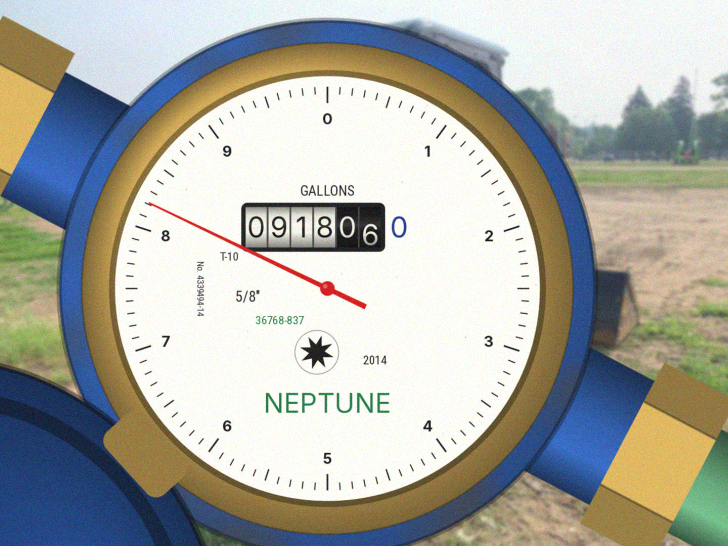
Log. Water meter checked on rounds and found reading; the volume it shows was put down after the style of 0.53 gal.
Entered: 918058.2 gal
